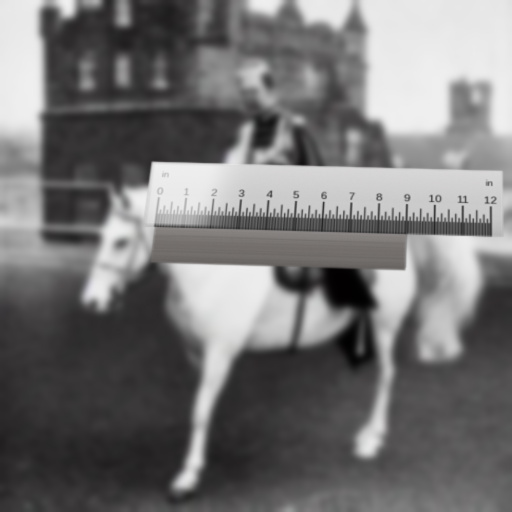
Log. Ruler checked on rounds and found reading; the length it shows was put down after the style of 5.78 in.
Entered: 9 in
